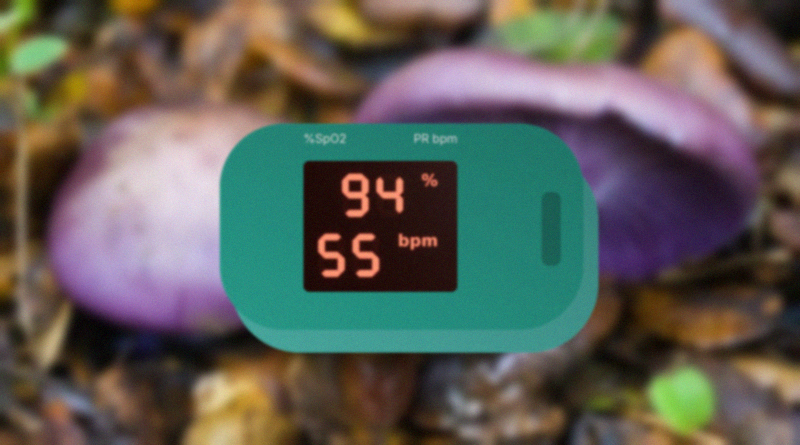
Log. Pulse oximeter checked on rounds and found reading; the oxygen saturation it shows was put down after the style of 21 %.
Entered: 94 %
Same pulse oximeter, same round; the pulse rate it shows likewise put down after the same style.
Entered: 55 bpm
